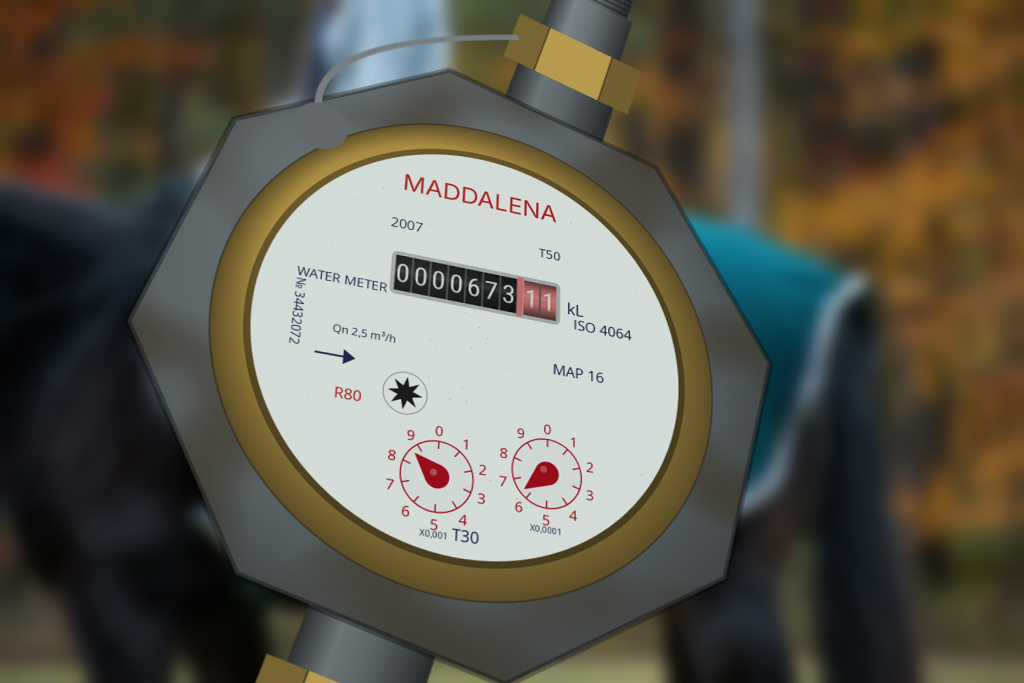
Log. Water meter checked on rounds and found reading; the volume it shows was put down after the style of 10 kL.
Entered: 673.1186 kL
